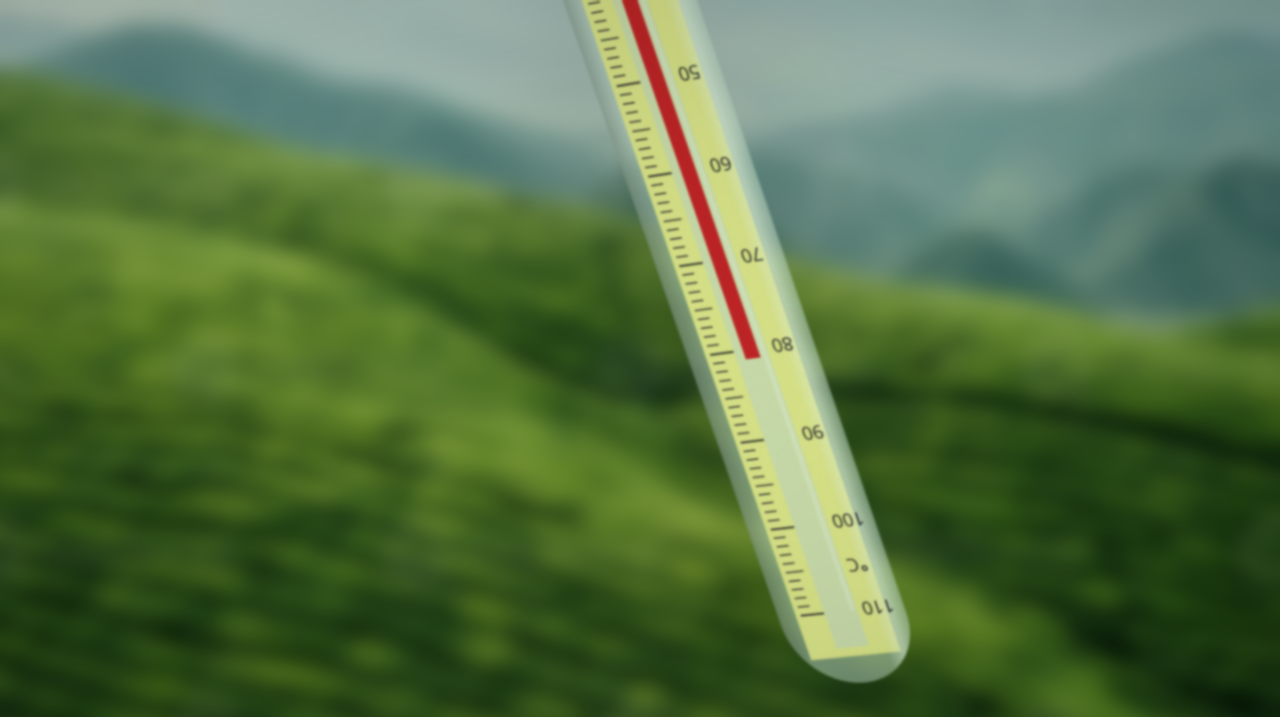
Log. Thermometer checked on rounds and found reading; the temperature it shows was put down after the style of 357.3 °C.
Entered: 81 °C
